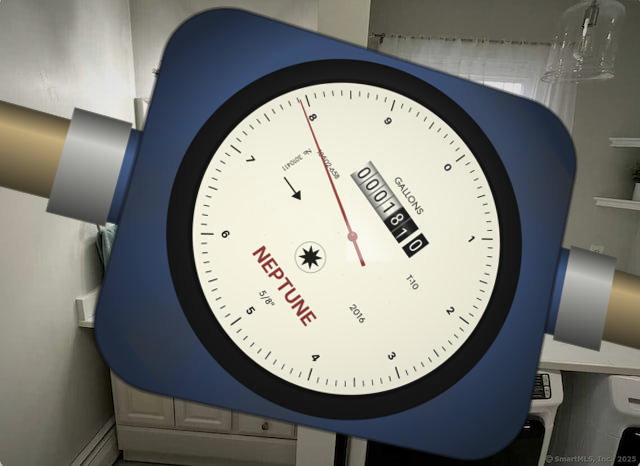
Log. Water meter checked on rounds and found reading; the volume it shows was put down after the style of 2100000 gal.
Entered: 1807.9 gal
